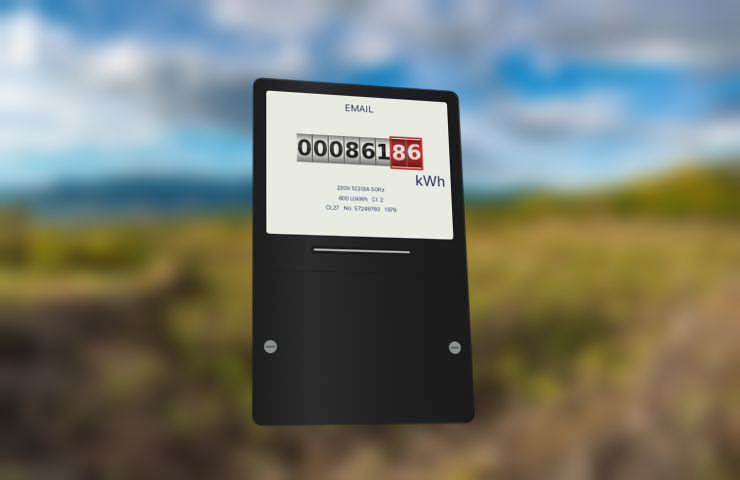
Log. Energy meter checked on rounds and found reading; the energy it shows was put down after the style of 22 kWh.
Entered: 861.86 kWh
